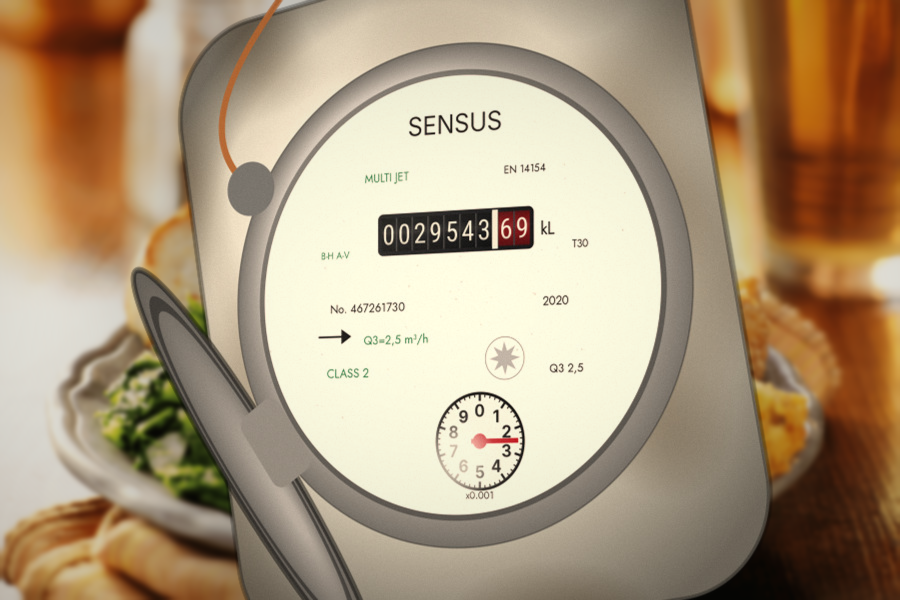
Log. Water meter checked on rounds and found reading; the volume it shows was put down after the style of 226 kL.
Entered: 29543.692 kL
